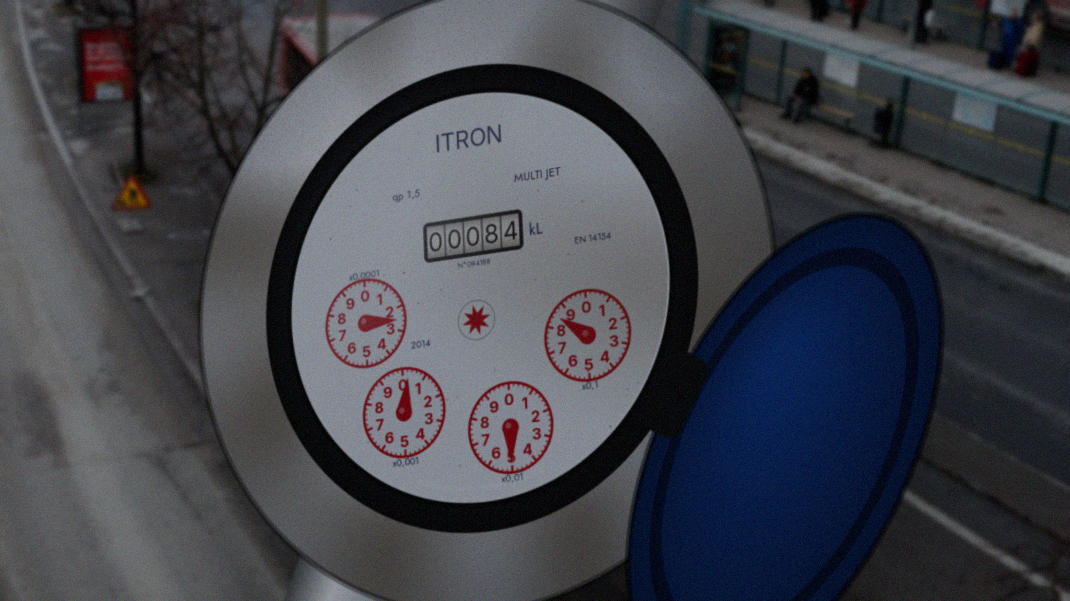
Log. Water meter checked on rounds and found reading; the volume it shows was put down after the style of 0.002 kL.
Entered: 84.8502 kL
